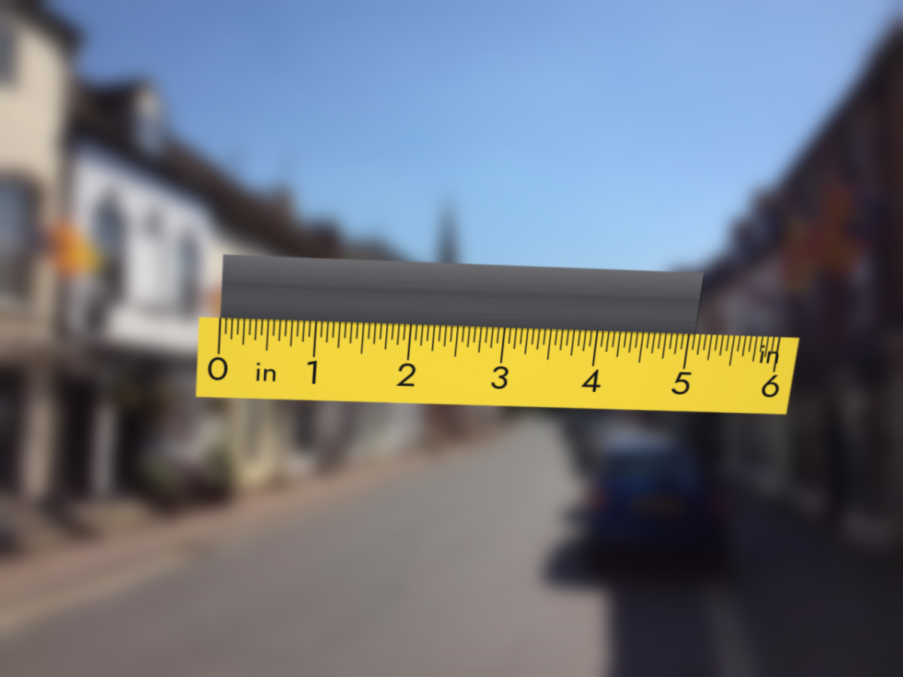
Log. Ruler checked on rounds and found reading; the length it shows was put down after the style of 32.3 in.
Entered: 5.0625 in
